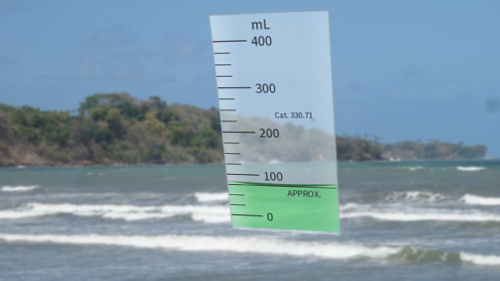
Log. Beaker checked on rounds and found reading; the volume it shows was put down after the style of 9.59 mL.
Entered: 75 mL
